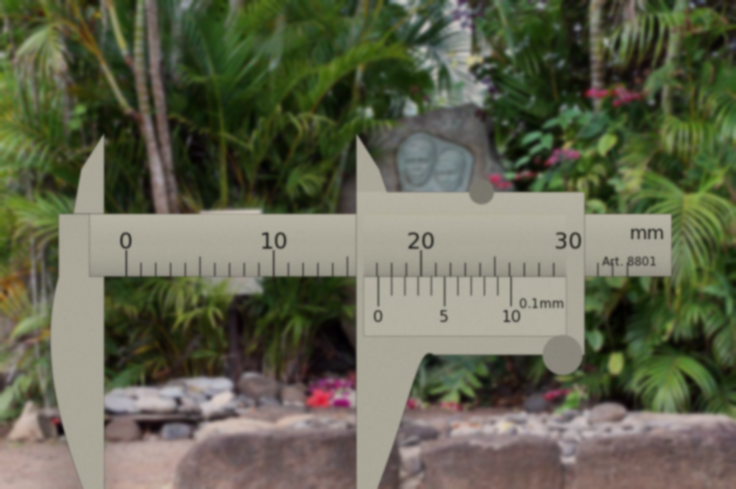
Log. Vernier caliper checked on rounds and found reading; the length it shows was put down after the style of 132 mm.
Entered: 17.1 mm
